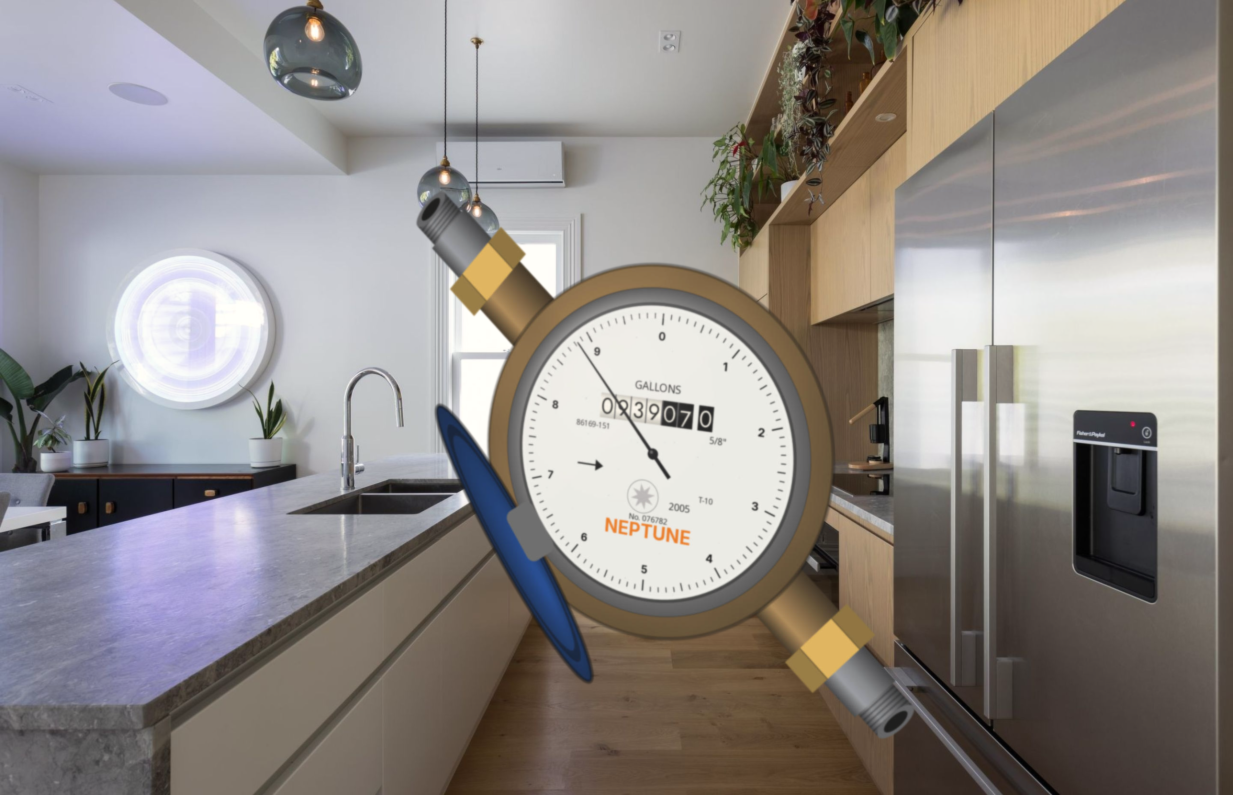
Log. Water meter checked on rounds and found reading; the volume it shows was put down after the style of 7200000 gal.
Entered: 939068.8 gal
